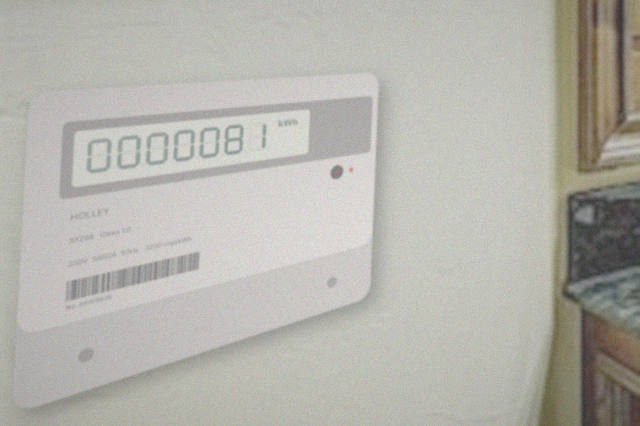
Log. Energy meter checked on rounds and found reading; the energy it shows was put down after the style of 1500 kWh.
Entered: 81 kWh
